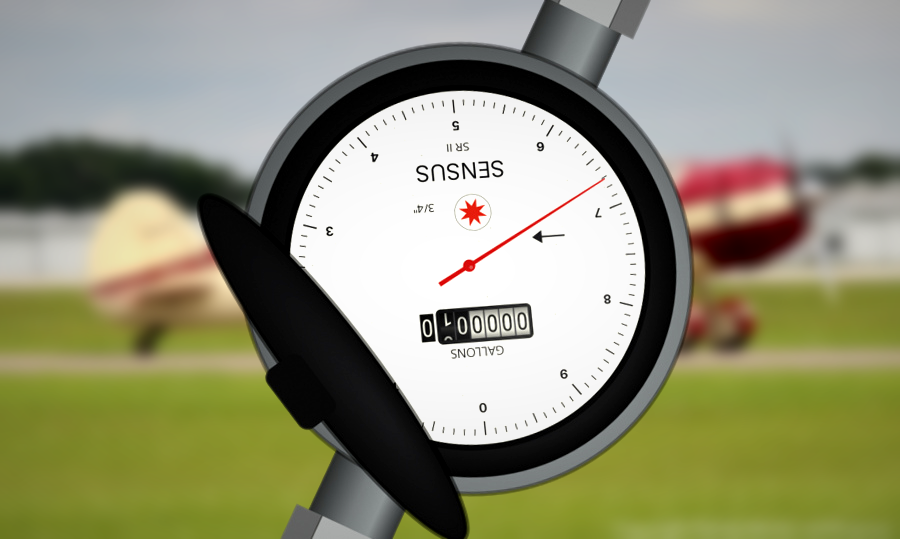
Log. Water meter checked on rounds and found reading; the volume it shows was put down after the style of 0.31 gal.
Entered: 6.7 gal
